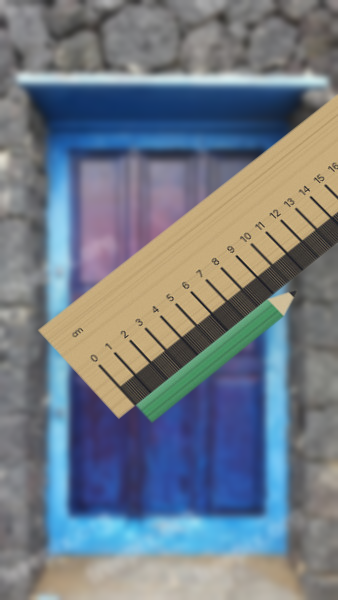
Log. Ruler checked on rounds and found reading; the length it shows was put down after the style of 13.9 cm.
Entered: 10 cm
